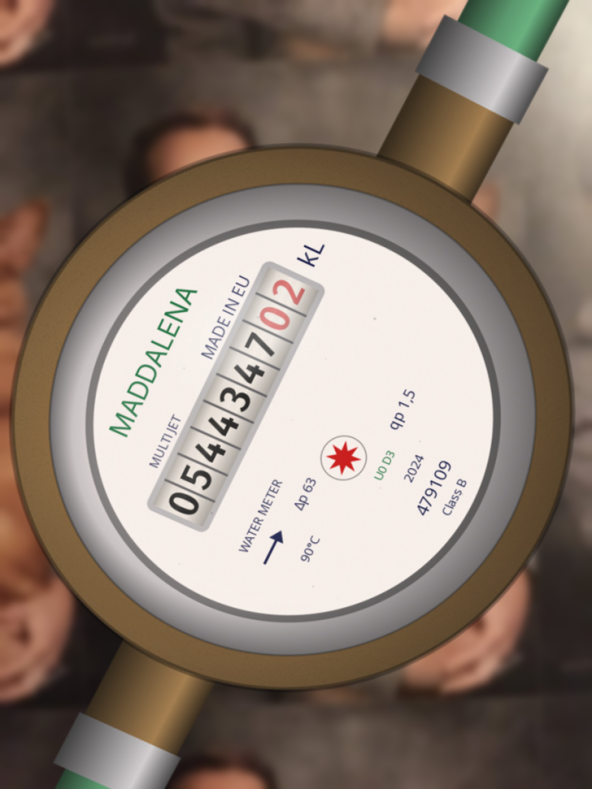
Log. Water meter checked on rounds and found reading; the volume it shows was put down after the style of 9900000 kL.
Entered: 544347.02 kL
